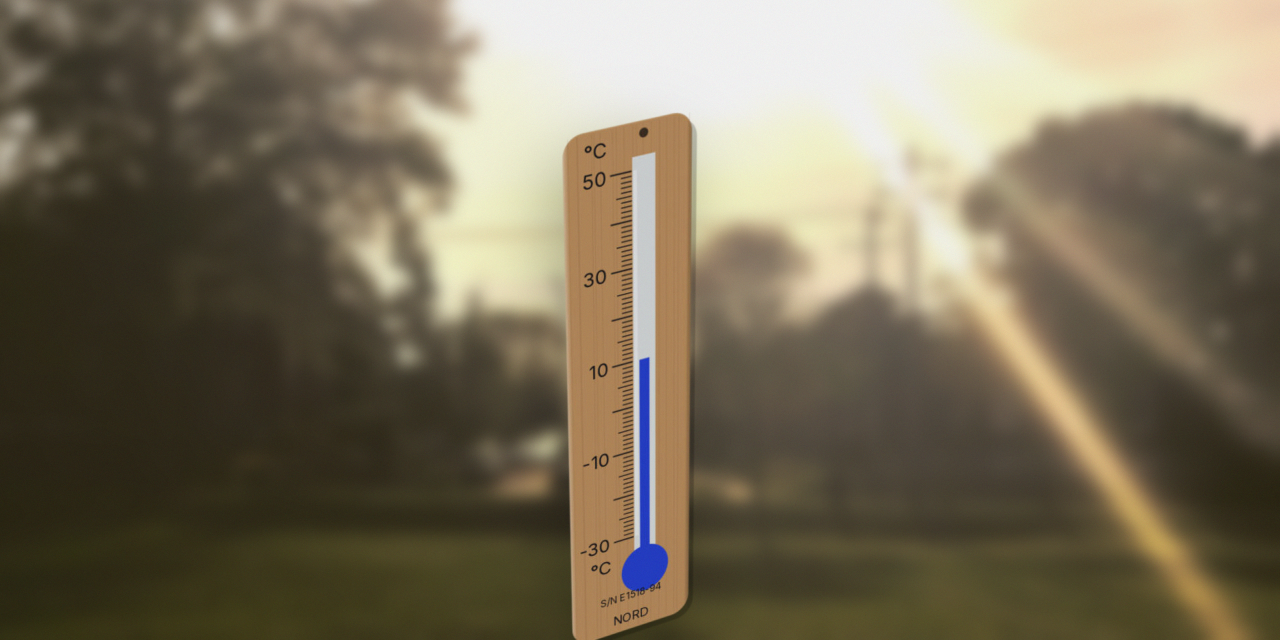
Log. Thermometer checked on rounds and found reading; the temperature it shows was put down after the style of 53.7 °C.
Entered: 10 °C
